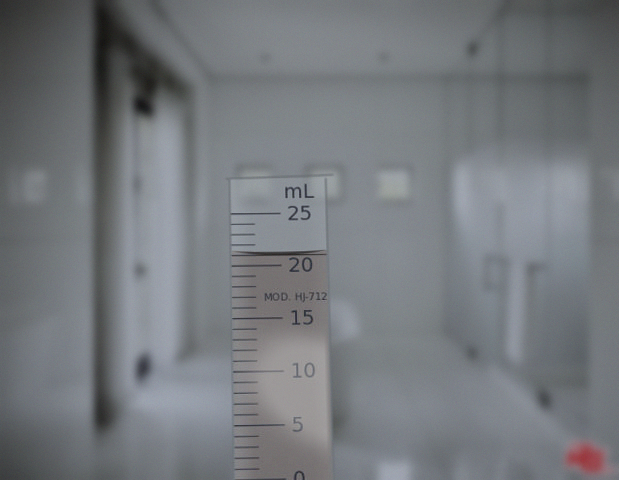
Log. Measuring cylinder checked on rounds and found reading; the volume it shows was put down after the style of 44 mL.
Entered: 21 mL
